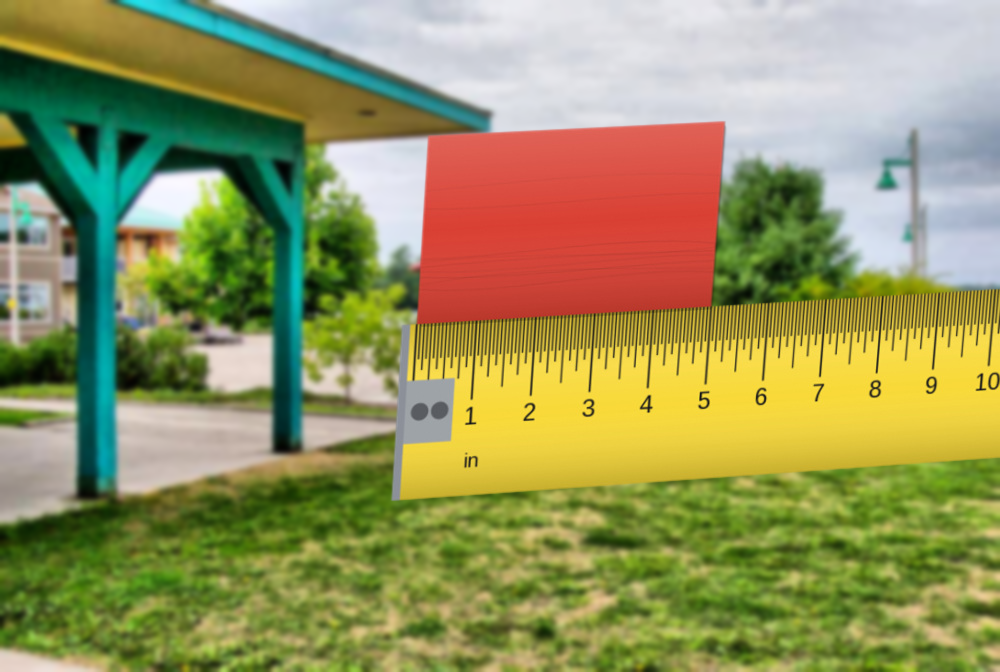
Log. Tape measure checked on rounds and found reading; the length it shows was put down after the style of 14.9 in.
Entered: 5 in
